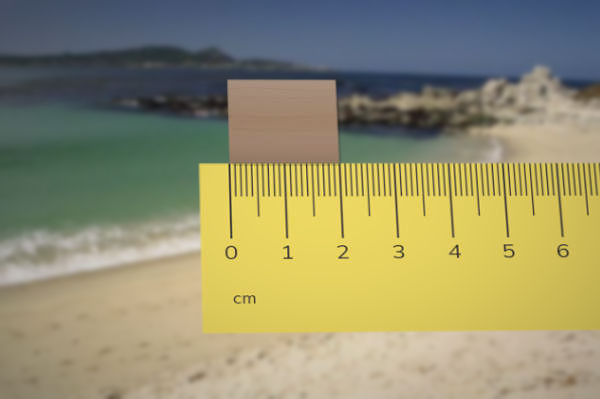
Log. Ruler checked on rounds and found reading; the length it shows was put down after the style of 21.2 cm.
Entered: 2 cm
